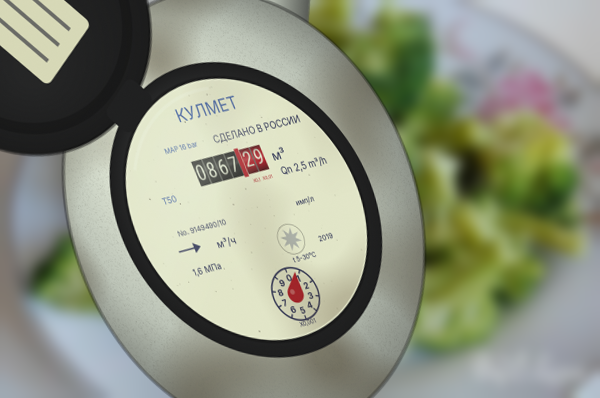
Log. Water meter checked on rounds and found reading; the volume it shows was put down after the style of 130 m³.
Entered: 867.290 m³
